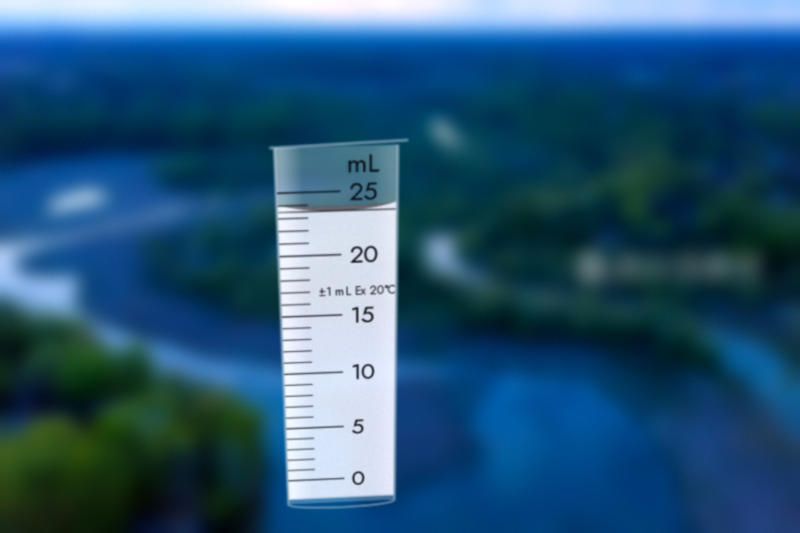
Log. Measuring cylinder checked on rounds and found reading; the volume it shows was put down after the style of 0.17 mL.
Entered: 23.5 mL
